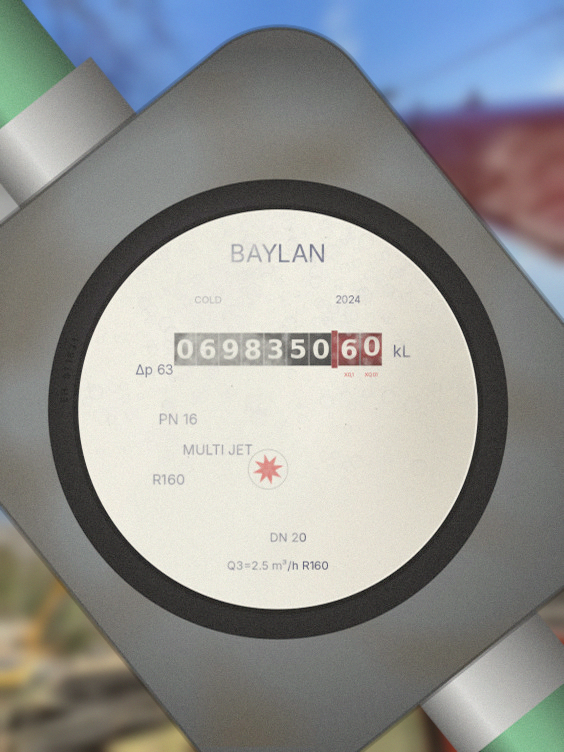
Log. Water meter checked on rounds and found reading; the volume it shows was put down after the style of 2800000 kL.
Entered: 698350.60 kL
